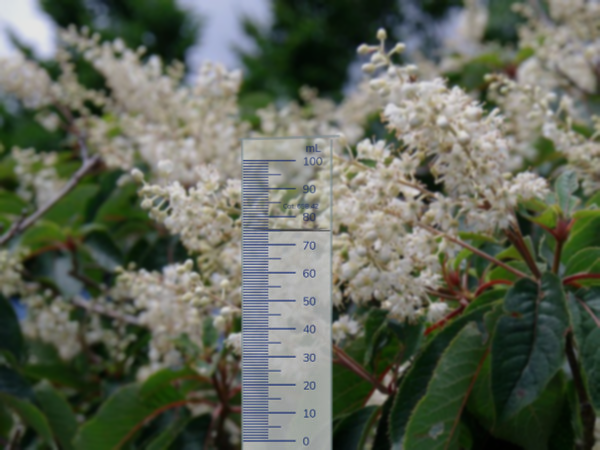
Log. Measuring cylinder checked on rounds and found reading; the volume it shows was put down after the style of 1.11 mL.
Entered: 75 mL
